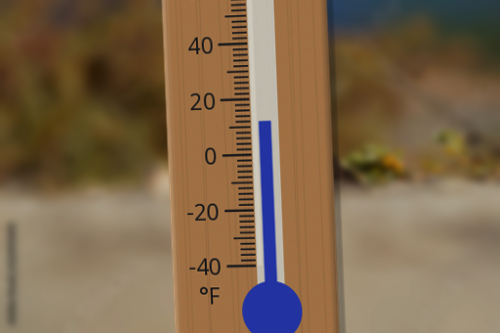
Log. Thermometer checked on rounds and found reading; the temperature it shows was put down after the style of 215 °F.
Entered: 12 °F
